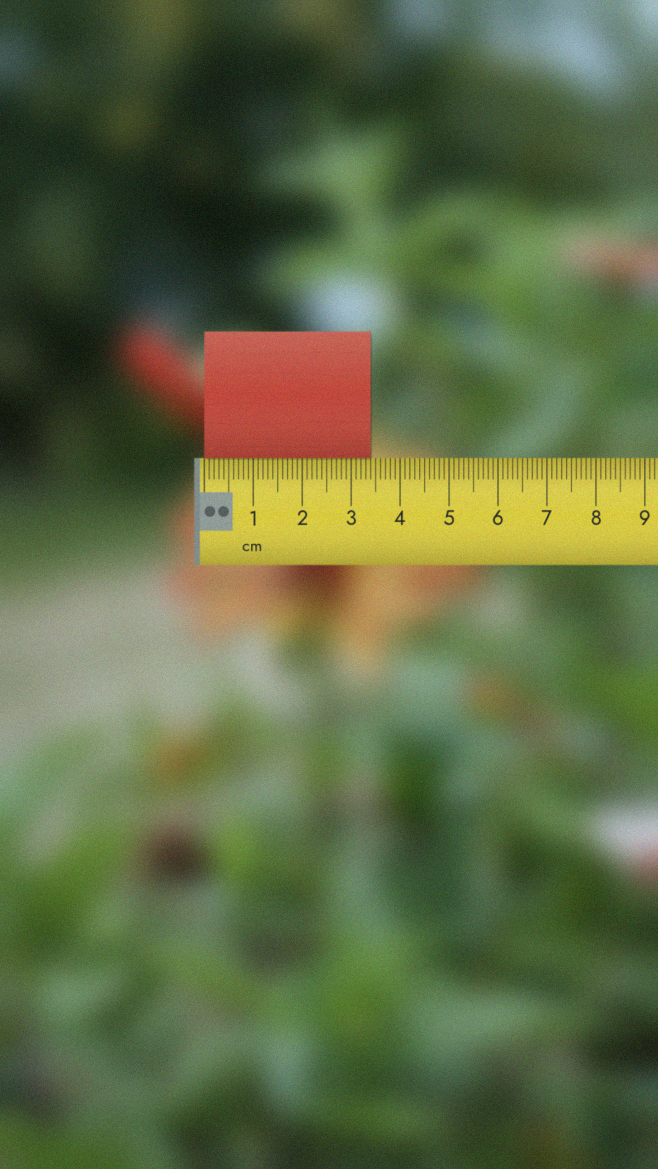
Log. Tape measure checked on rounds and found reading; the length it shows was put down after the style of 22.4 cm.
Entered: 3.4 cm
